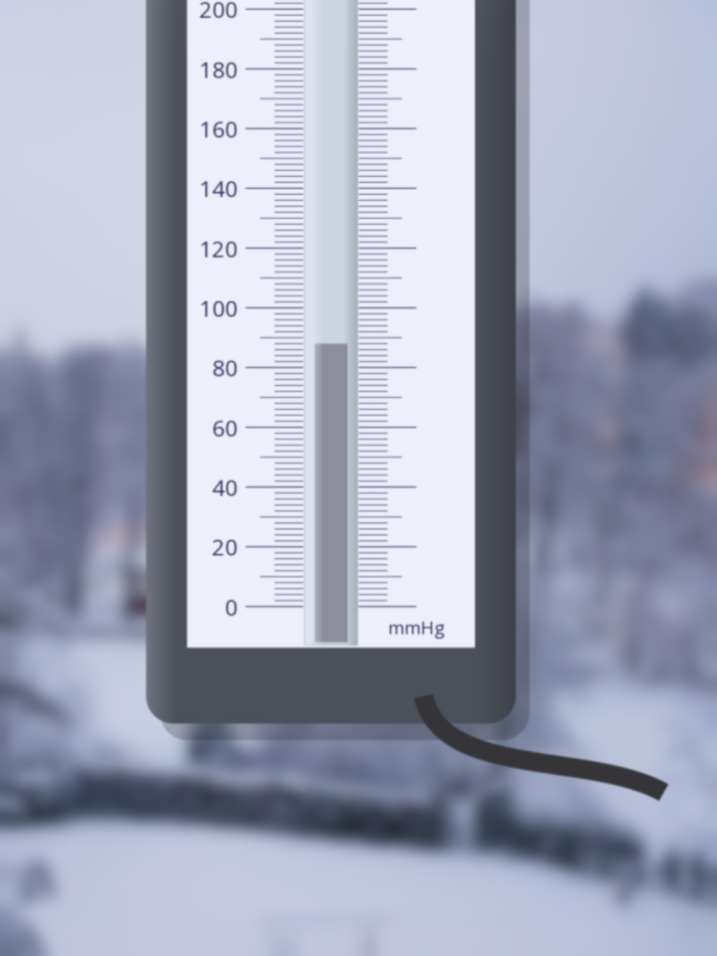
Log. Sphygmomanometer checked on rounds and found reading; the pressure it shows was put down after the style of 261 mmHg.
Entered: 88 mmHg
